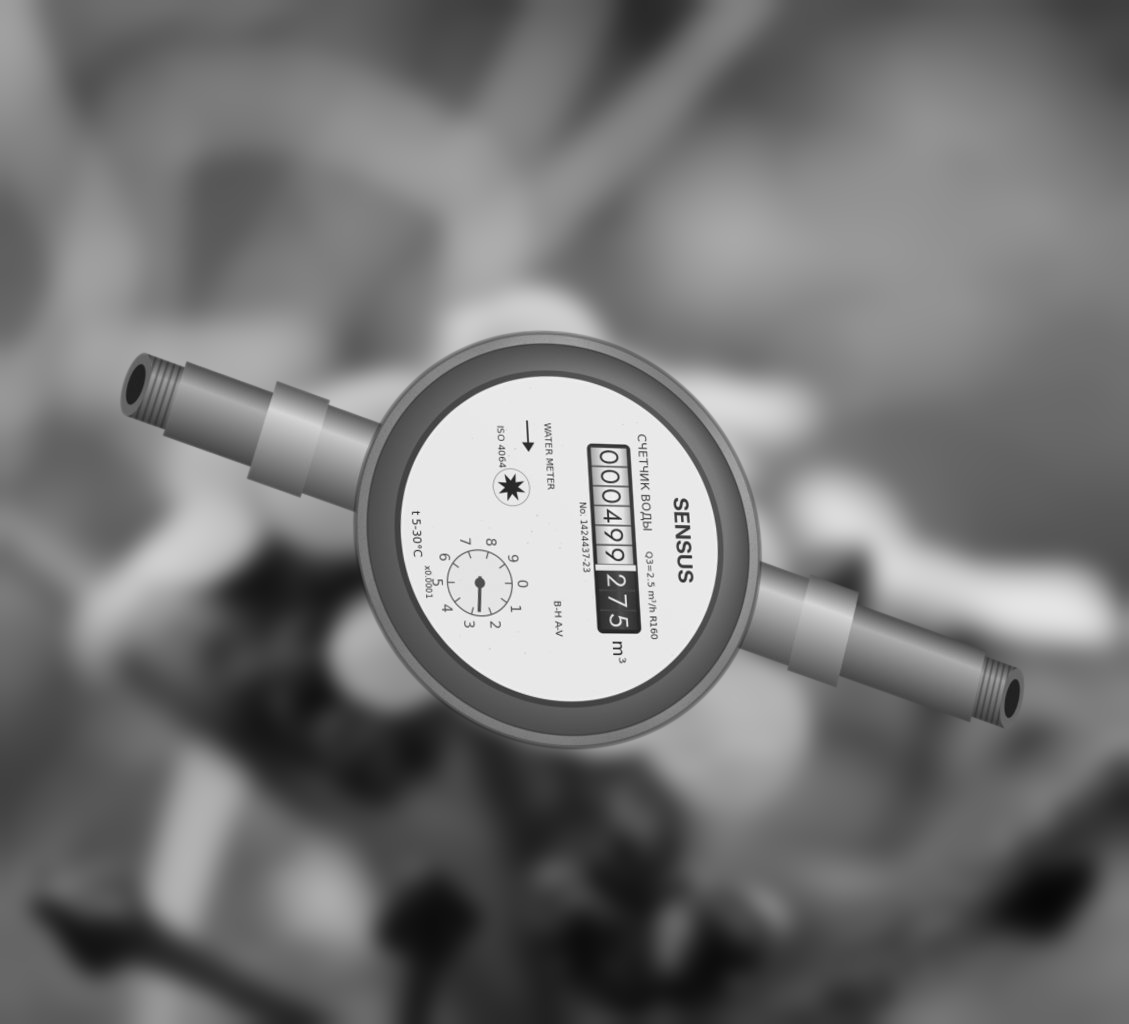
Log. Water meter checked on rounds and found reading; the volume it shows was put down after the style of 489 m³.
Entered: 499.2752 m³
